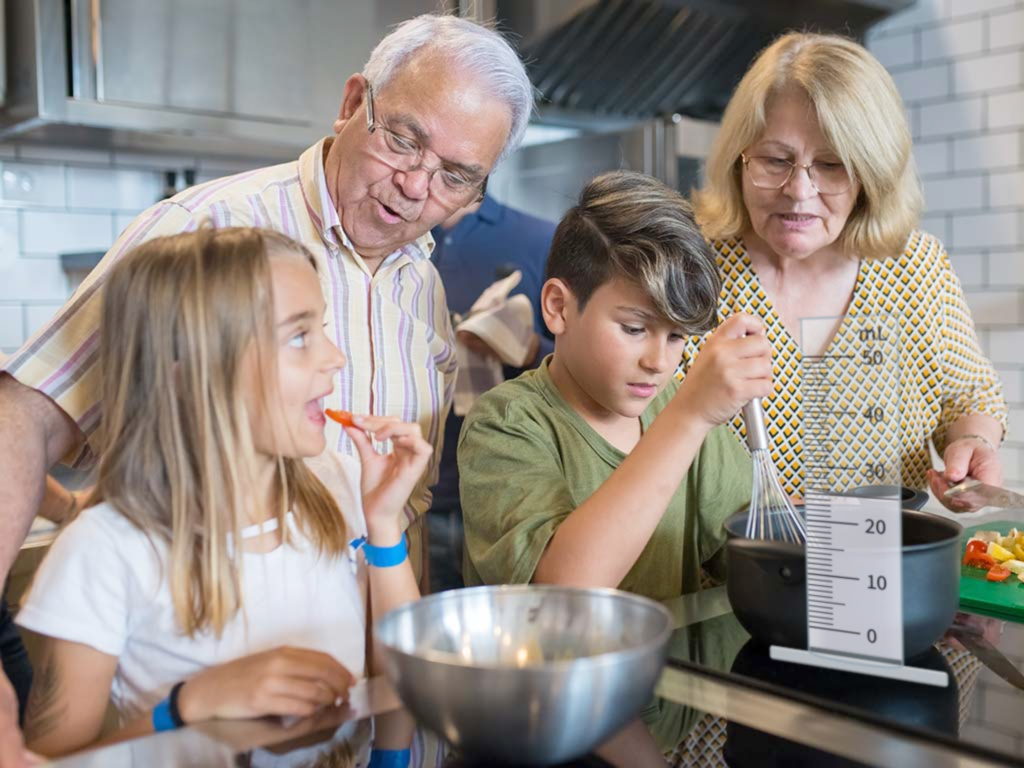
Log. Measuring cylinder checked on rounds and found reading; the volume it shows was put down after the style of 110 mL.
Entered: 25 mL
